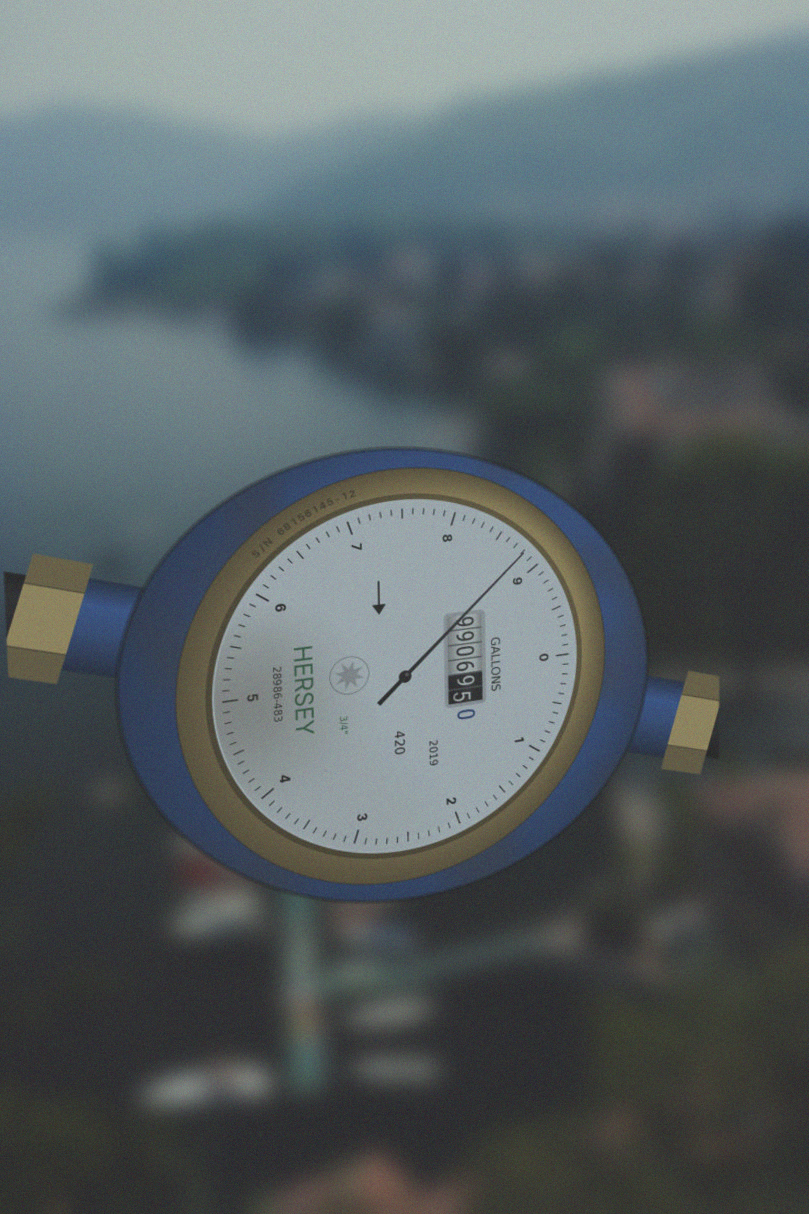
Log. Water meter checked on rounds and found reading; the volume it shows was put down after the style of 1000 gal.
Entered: 9906948.8 gal
